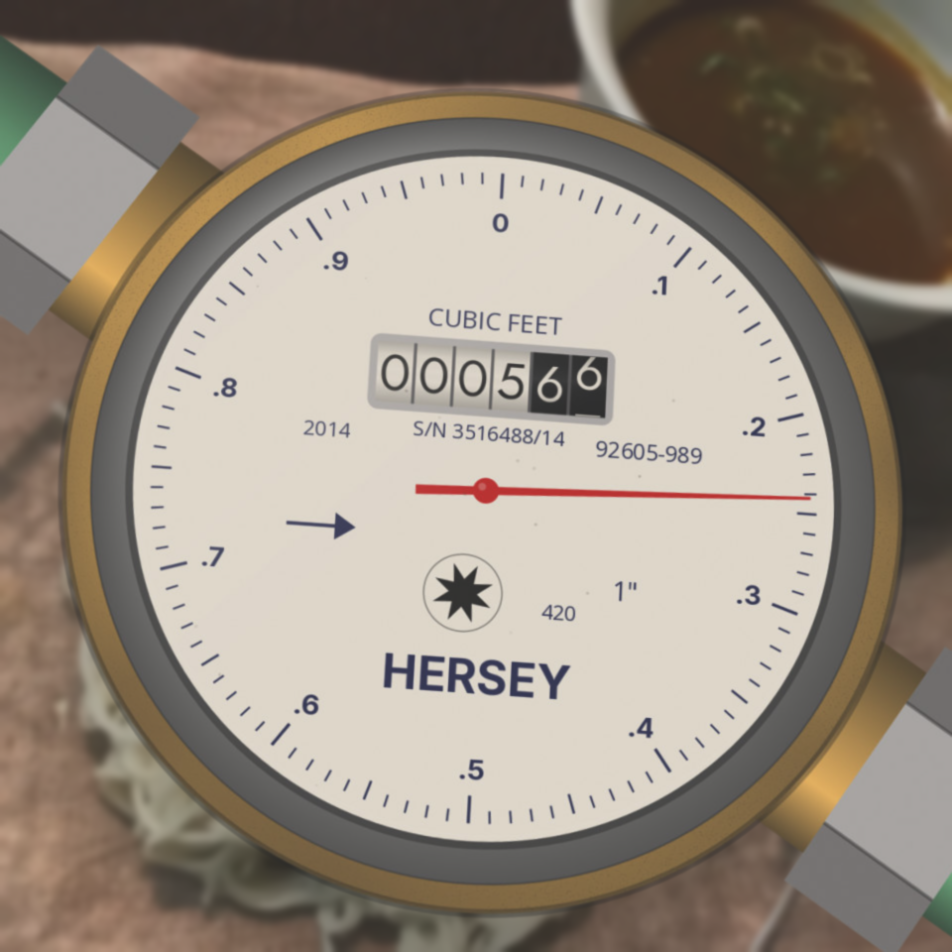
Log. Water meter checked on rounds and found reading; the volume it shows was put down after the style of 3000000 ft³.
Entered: 566.24 ft³
